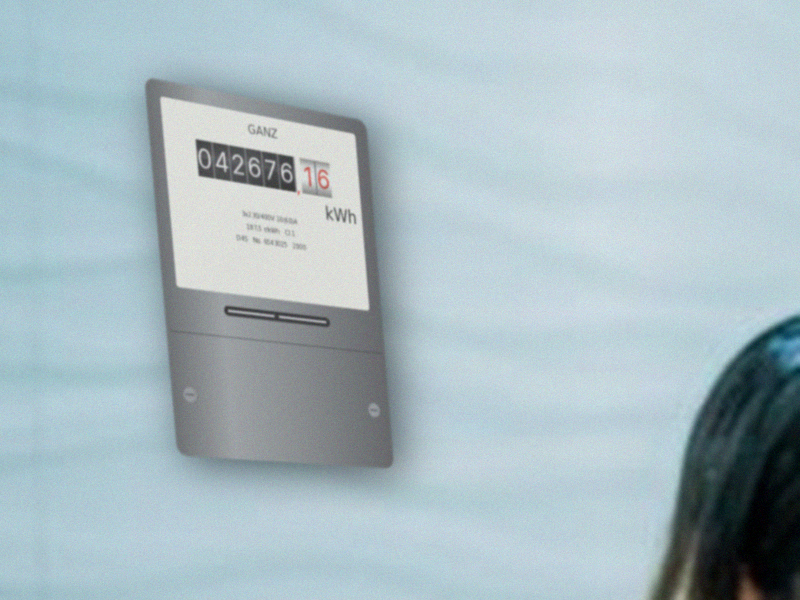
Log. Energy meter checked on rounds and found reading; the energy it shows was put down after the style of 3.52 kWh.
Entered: 42676.16 kWh
